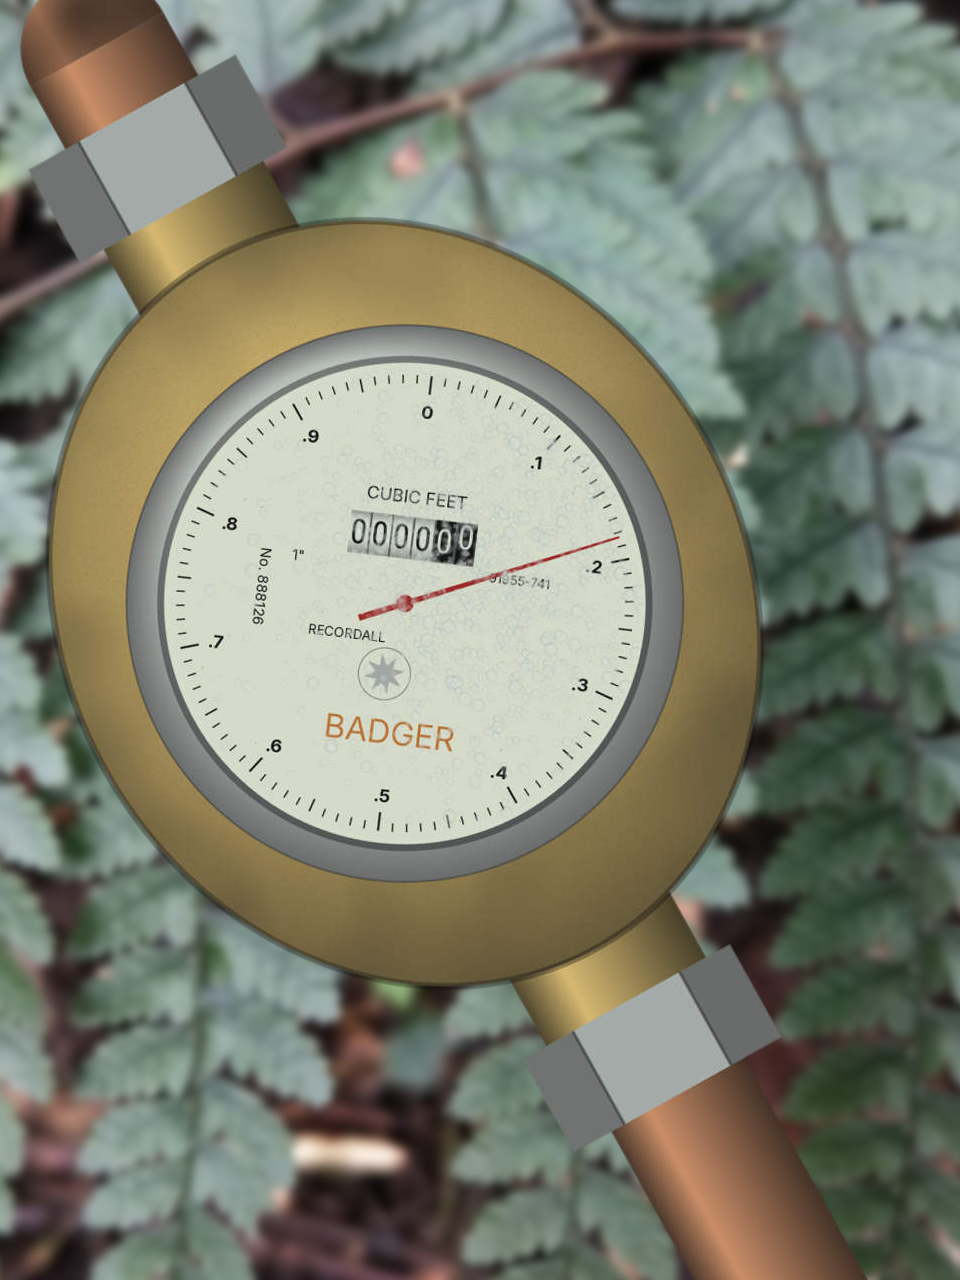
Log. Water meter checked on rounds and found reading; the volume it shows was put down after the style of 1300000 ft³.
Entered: 0.18 ft³
